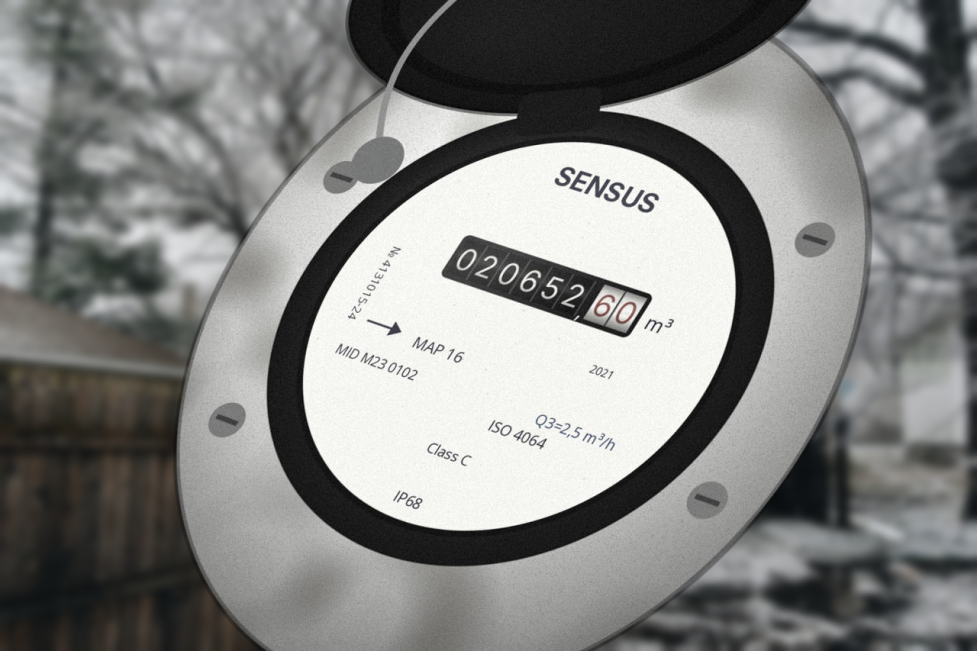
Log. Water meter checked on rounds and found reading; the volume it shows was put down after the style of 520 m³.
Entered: 20652.60 m³
